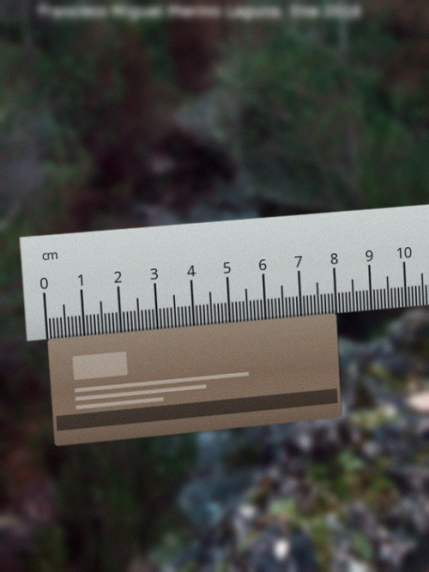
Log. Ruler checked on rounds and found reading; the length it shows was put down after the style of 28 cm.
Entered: 8 cm
